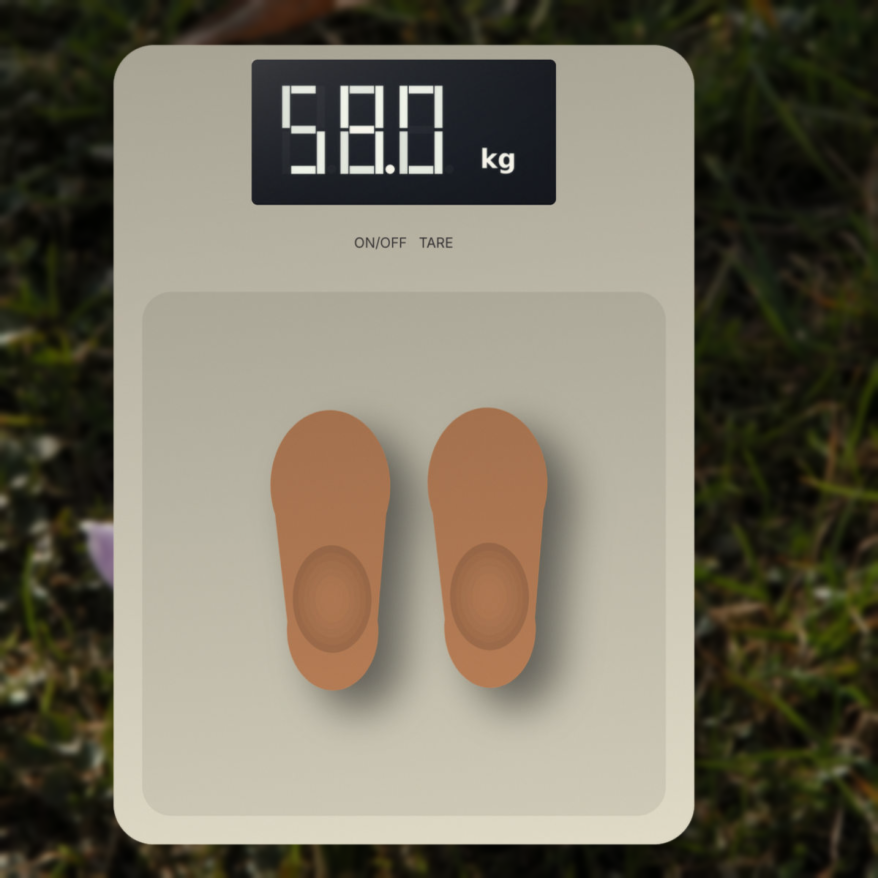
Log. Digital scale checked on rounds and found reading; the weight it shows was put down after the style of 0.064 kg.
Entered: 58.0 kg
